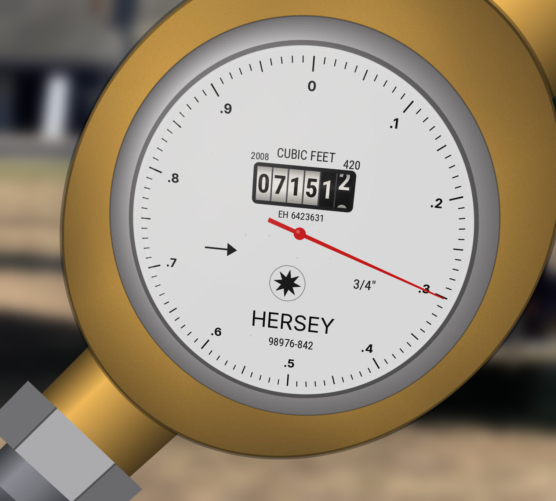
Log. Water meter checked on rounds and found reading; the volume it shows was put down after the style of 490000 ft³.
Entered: 71512.30 ft³
